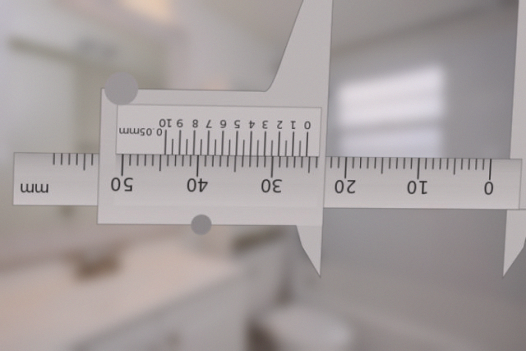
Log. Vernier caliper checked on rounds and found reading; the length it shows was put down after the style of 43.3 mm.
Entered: 25.4 mm
